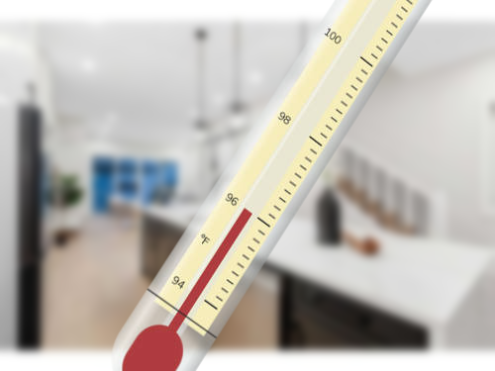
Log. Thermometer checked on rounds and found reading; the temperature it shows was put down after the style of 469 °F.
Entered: 96 °F
